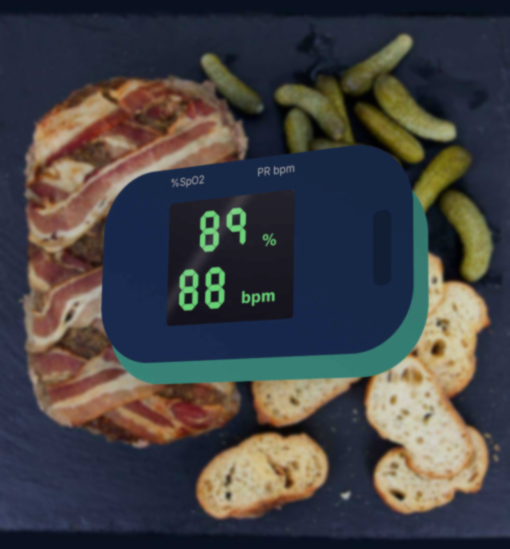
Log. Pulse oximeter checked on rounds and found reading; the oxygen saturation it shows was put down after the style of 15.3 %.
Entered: 89 %
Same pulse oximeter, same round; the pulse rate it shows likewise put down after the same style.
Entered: 88 bpm
